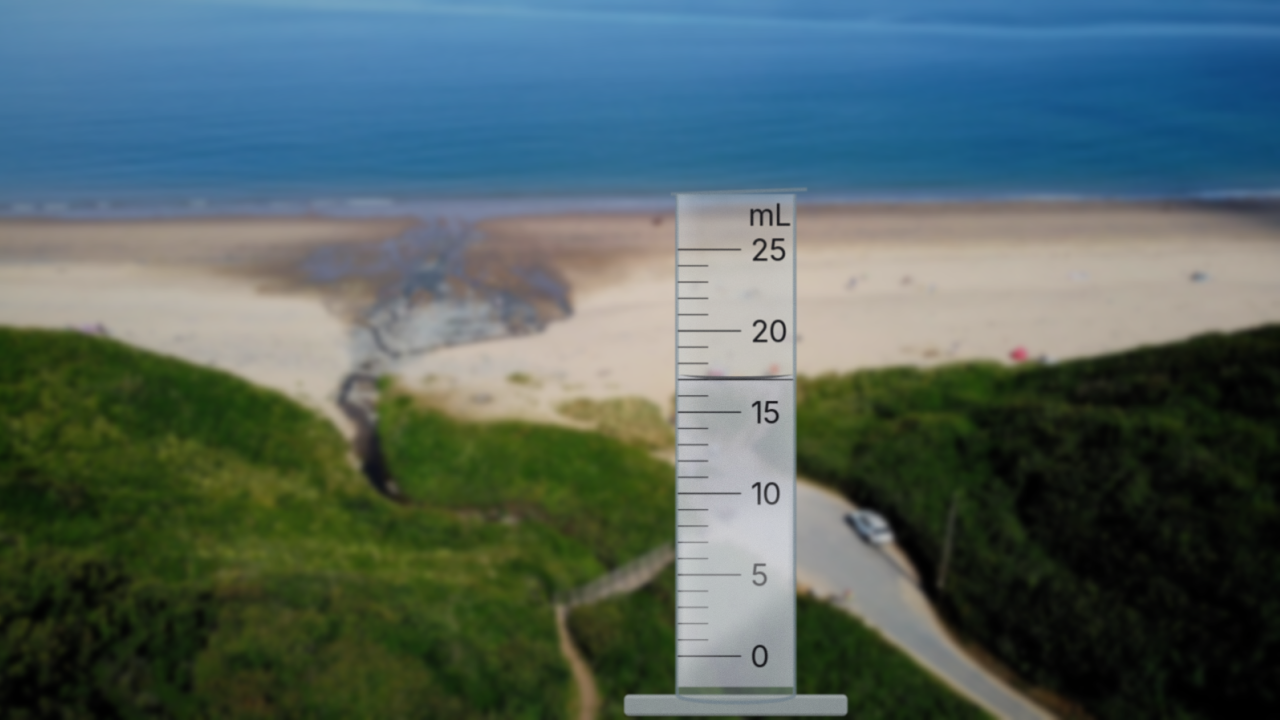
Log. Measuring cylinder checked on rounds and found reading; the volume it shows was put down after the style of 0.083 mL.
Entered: 17 mL
